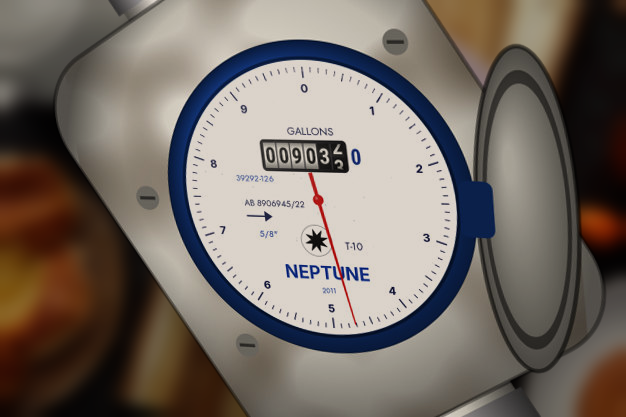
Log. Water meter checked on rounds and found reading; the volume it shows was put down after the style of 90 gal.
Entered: 90324.7 gal
